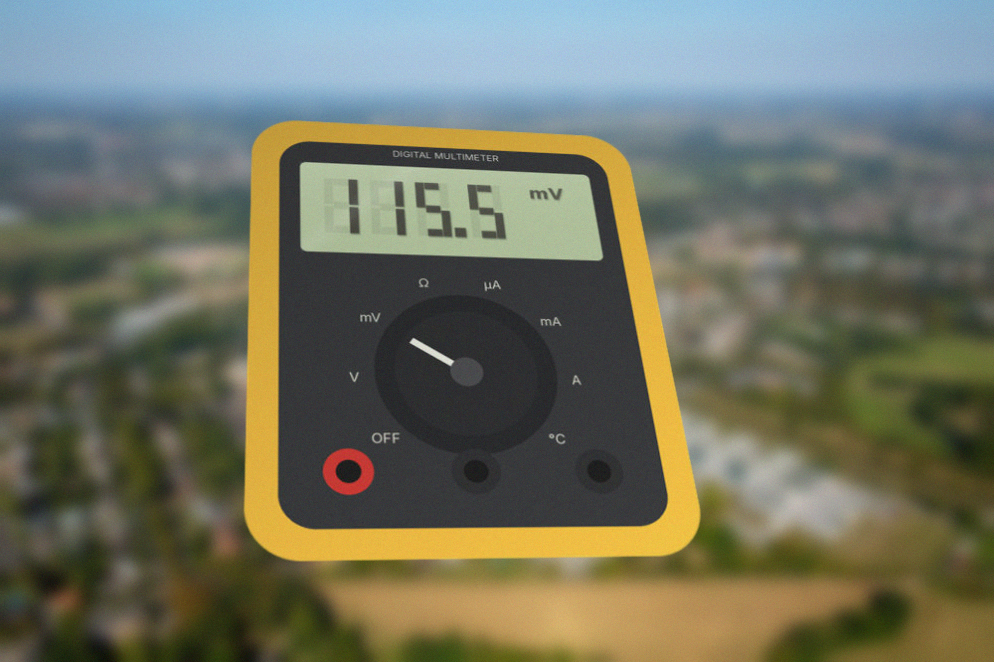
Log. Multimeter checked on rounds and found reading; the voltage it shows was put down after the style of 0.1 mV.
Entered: 115.5 mV
